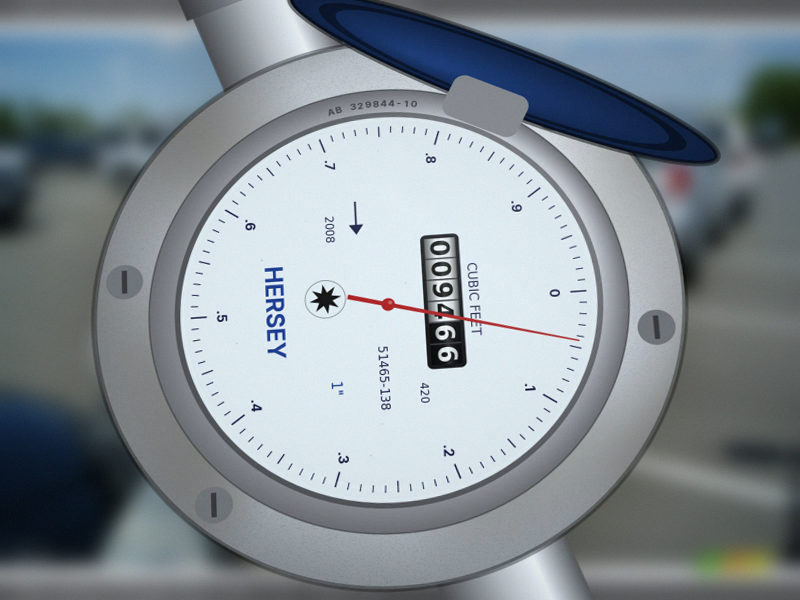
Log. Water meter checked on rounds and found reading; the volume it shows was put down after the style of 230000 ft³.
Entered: 9466.04 ft³
